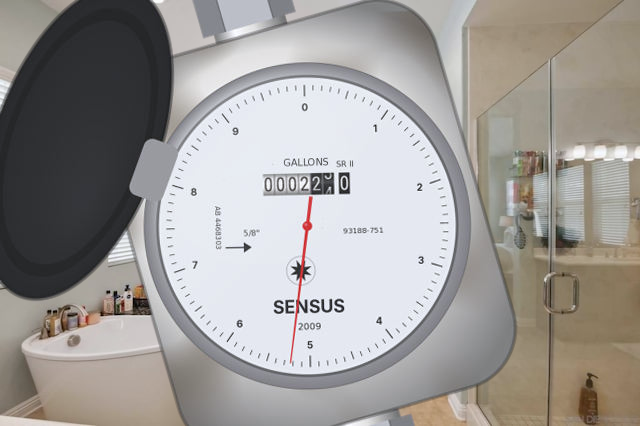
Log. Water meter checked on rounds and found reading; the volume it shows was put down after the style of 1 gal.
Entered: 2235.2 gal
